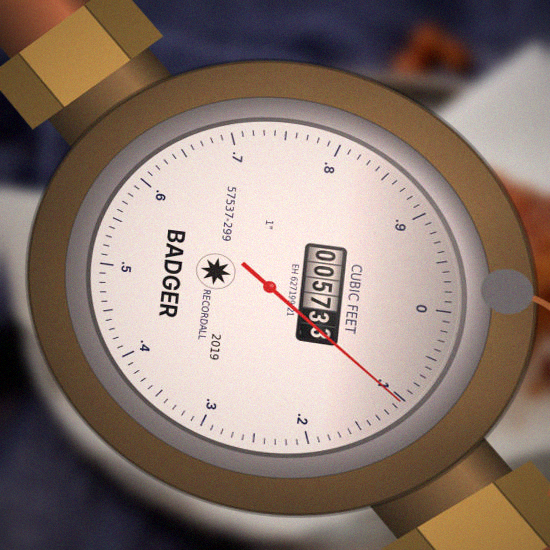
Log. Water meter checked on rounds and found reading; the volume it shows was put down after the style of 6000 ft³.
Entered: 5733.10 ft³
